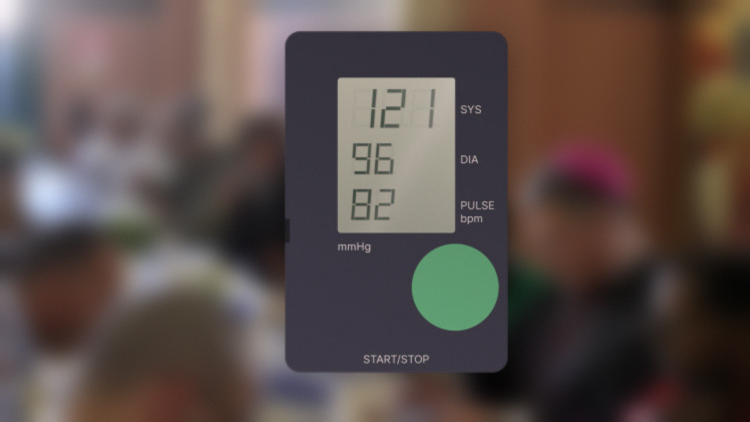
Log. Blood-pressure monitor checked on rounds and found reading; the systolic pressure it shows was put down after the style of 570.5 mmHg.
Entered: 121 mmHg
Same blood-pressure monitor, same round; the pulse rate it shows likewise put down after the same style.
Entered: 82 bpm
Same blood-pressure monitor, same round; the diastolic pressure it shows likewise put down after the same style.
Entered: 96 mmHg
